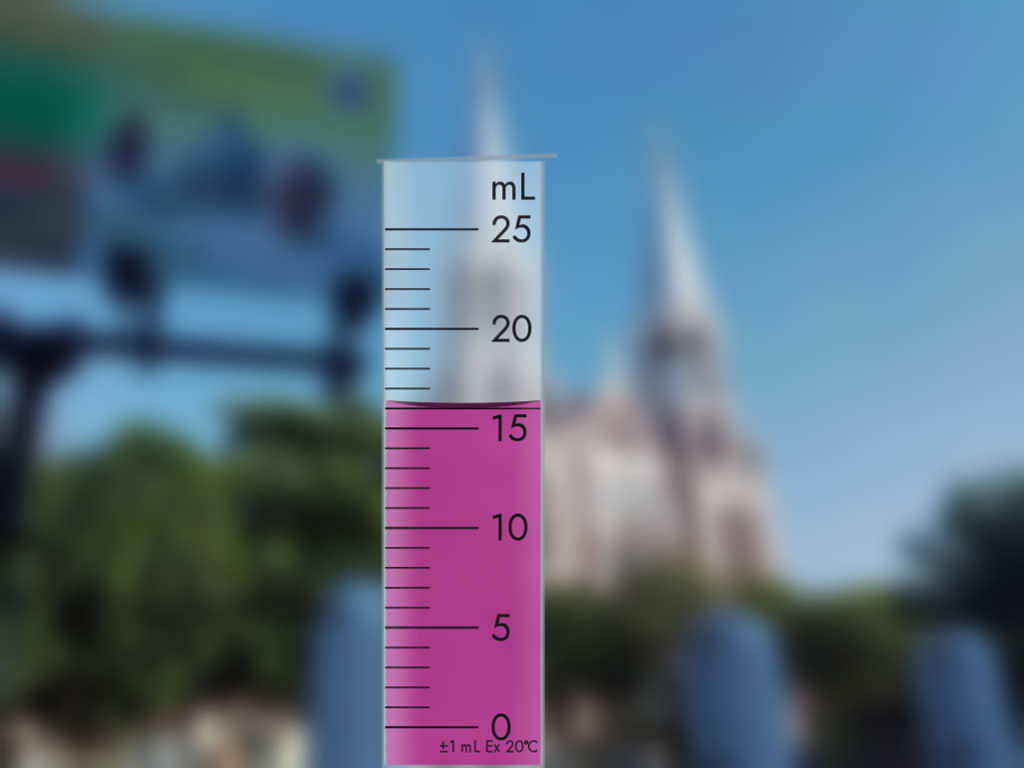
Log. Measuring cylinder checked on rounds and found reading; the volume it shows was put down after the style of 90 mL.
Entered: 16 mL
